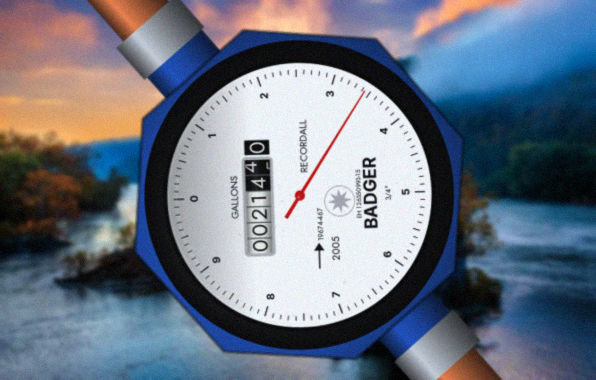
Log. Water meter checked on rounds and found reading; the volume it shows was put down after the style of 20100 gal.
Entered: 21443.4 gal
